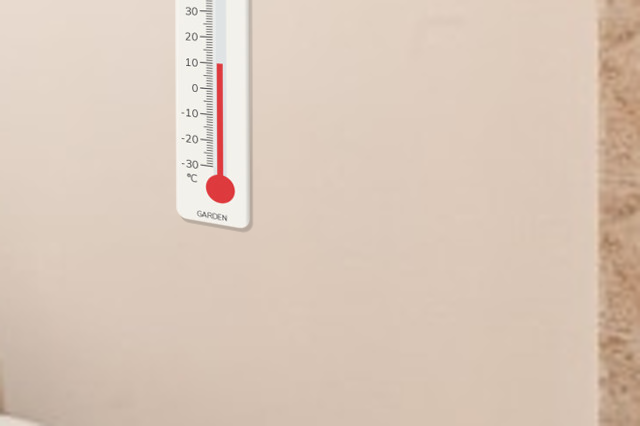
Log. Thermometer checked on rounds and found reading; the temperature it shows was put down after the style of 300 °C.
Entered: 10 °C
